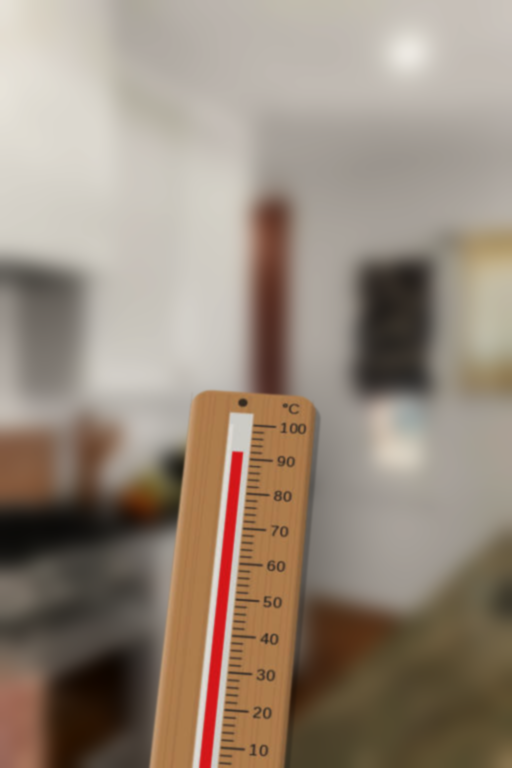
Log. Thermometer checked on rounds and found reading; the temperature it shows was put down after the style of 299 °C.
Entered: 92 °C
